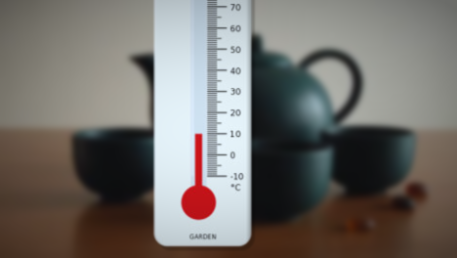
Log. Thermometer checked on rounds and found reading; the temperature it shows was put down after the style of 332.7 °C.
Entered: 10 °C
